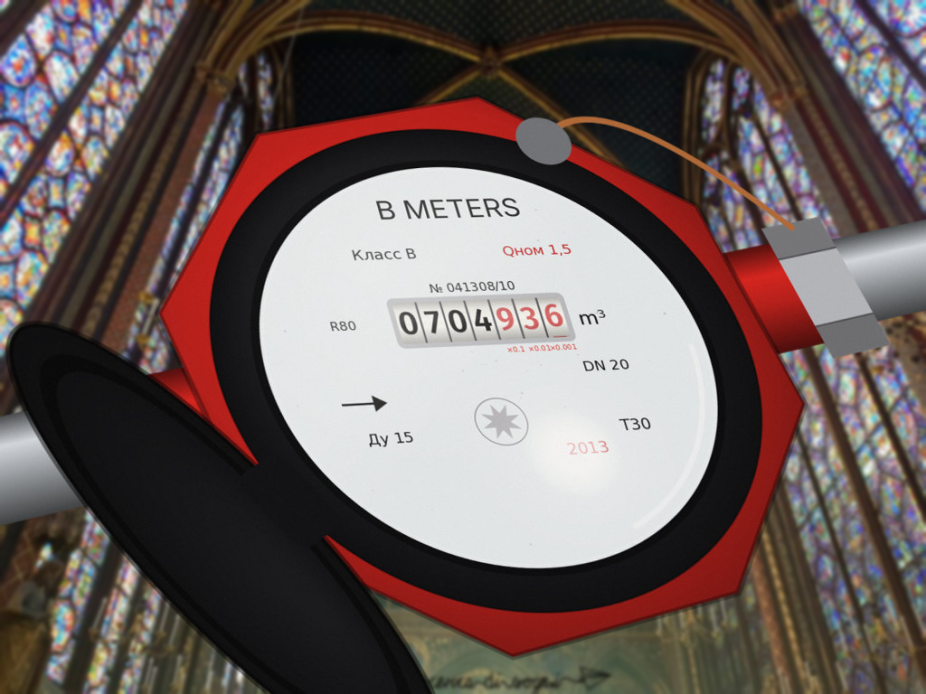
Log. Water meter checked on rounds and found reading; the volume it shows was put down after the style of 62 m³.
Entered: 704.936 m³
